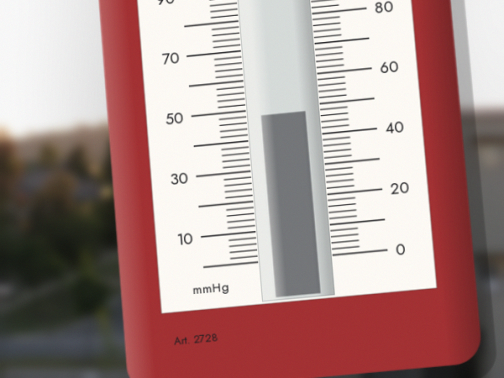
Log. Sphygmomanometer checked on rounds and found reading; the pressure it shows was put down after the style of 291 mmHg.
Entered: 48 mmHg
